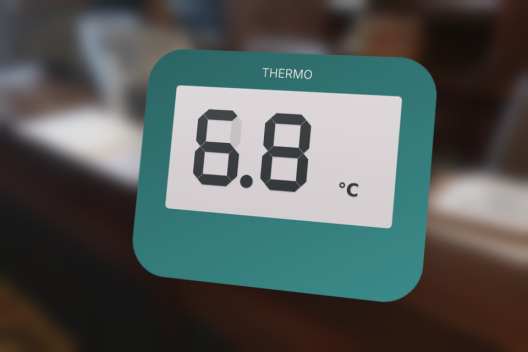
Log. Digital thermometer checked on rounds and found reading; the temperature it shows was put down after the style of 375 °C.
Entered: 6.8 °C
